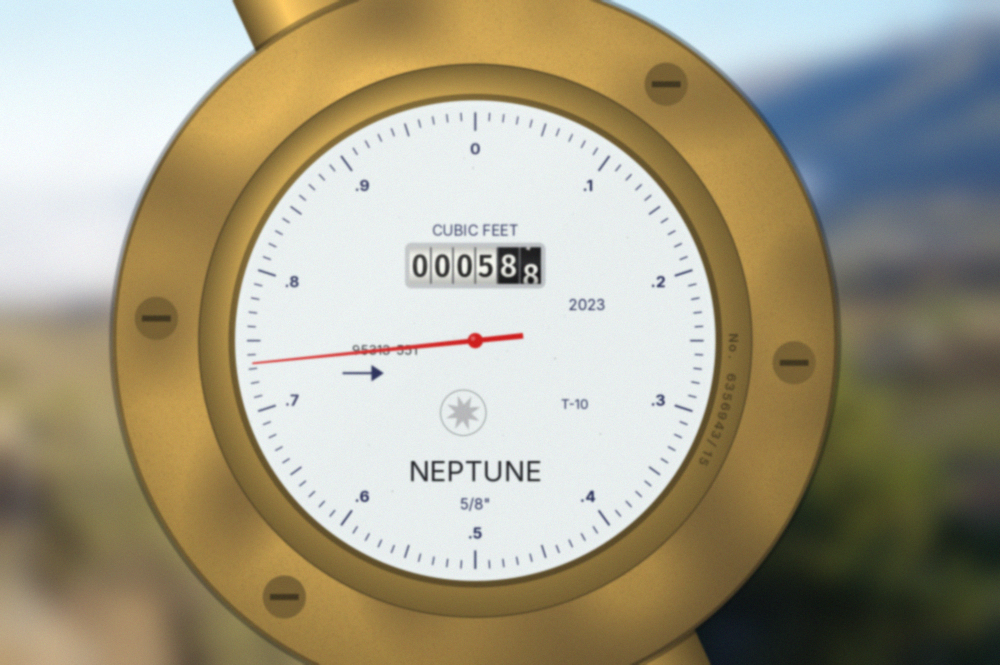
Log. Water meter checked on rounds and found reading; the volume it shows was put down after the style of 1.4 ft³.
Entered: 587.73 ft³
